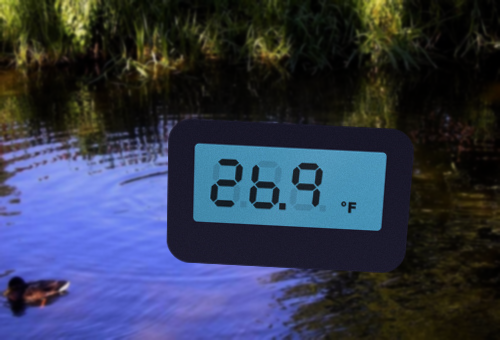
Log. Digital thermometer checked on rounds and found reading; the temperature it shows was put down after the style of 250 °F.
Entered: 26.9 °F
